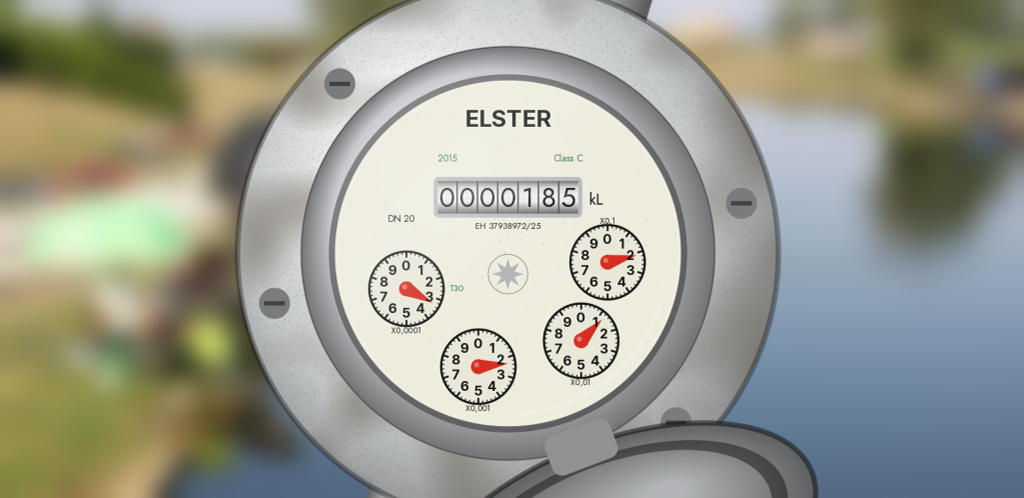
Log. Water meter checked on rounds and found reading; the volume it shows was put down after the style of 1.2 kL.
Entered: 185.2123 kL
